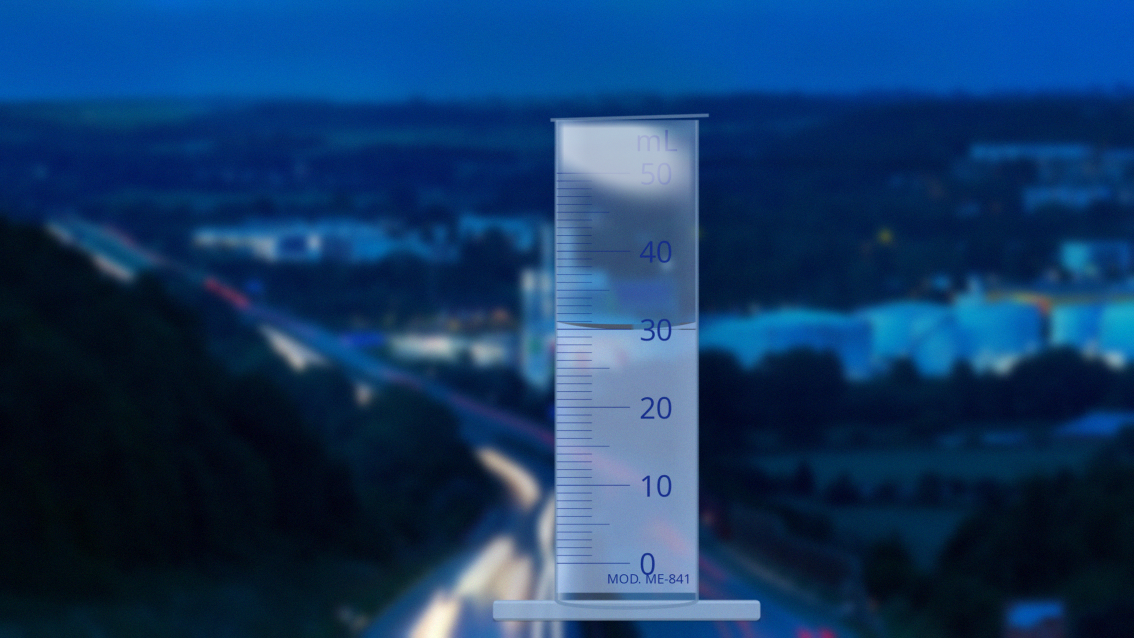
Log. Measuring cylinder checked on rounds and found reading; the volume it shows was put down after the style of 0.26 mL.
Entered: 30 mL
